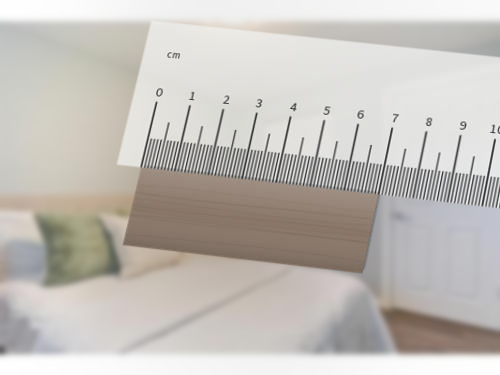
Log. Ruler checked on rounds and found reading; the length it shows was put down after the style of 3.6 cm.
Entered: 7 cm
